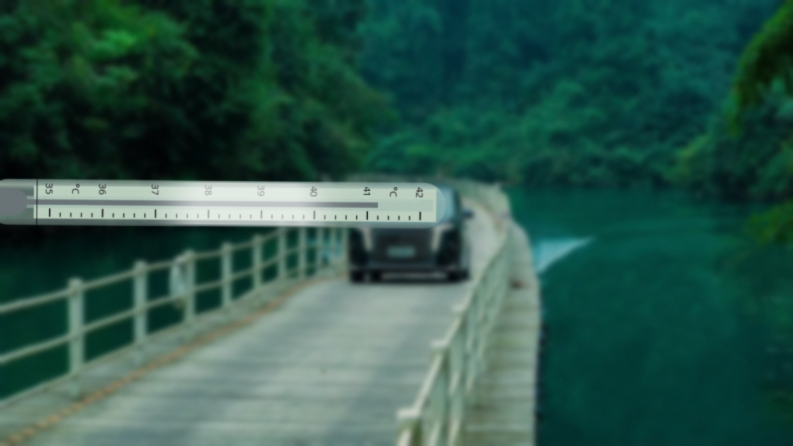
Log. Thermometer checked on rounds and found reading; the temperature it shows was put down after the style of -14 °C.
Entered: 41.2 °C
